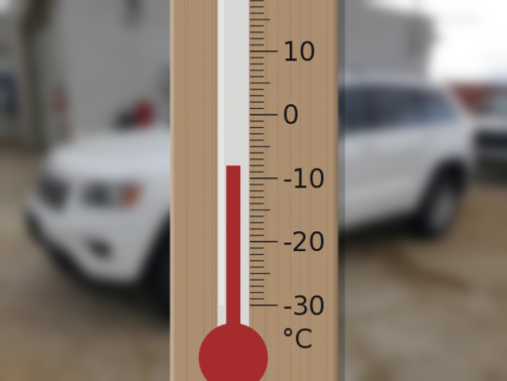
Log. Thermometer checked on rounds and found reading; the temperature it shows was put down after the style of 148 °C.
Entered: -8 °C
